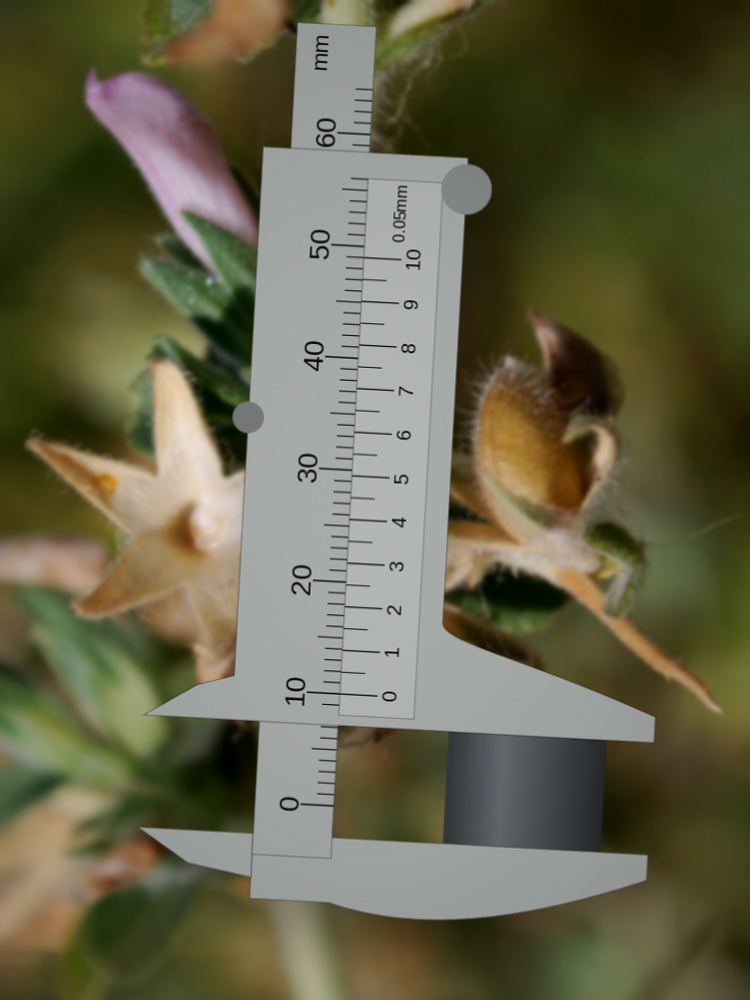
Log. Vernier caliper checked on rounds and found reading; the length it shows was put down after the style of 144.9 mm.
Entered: 10.0 mm
